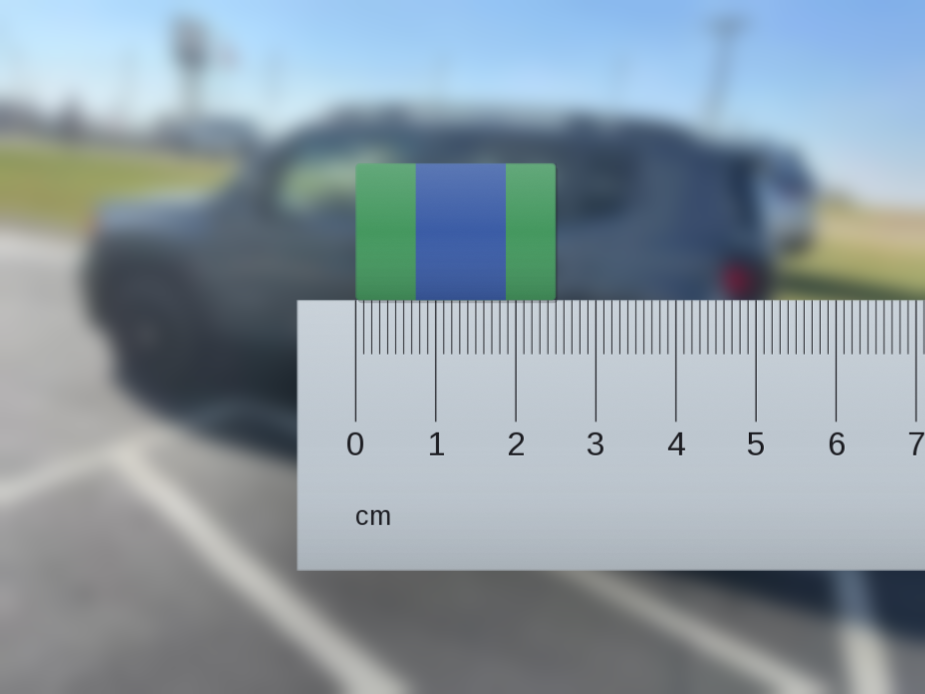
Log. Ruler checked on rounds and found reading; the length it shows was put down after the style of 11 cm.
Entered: 2.5 cm
